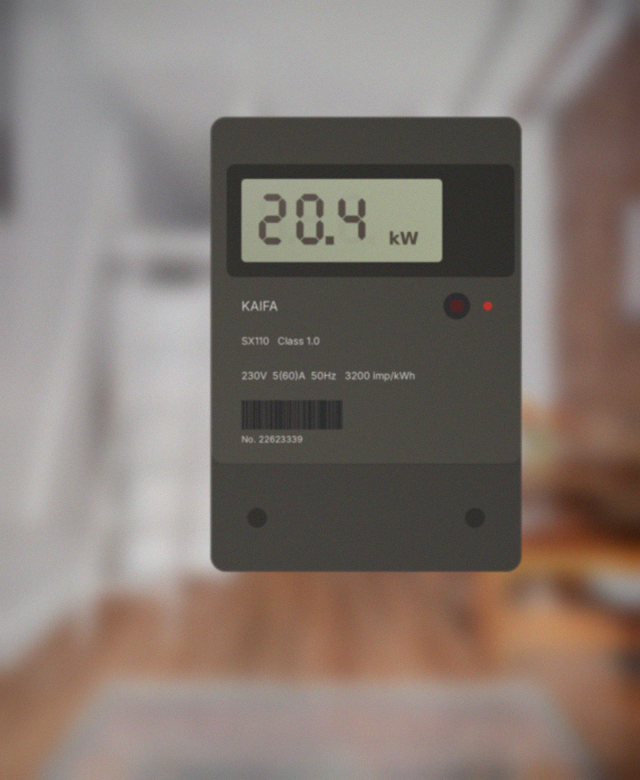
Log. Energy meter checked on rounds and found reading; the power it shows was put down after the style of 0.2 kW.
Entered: 20.4 kW
